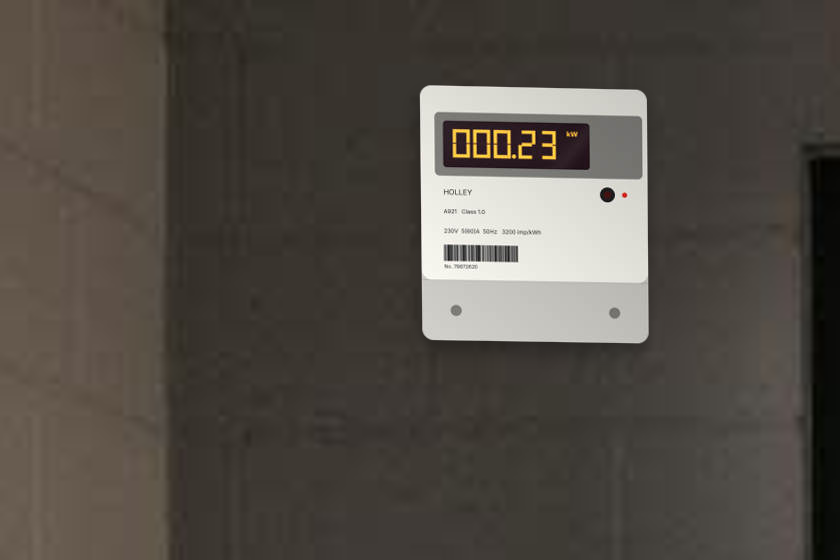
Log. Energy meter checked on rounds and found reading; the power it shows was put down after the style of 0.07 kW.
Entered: 0.23 kW
